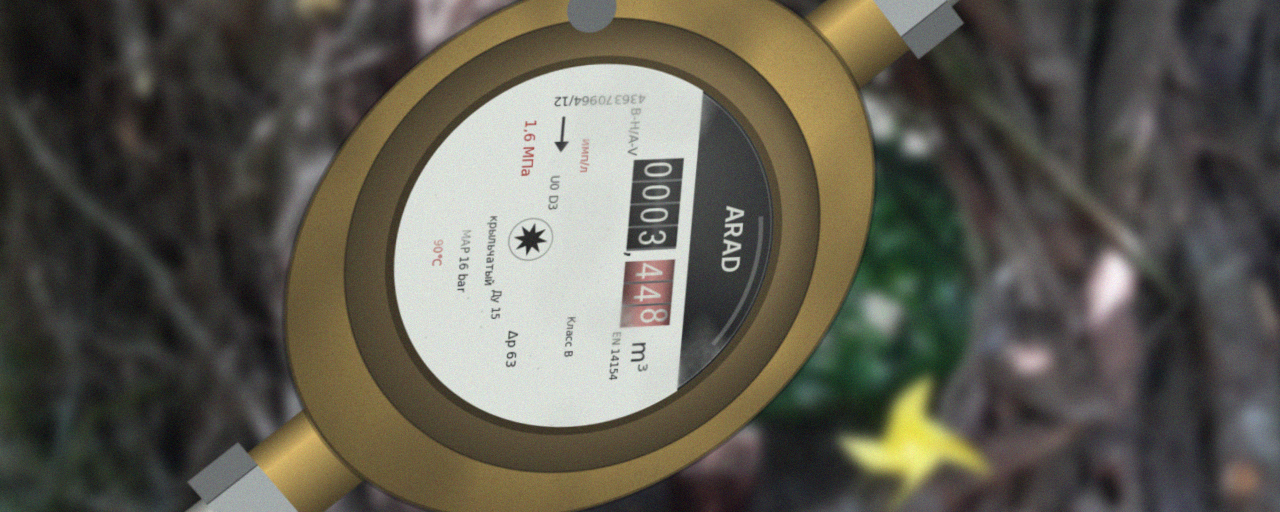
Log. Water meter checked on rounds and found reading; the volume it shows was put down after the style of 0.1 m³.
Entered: 3.448 m³
